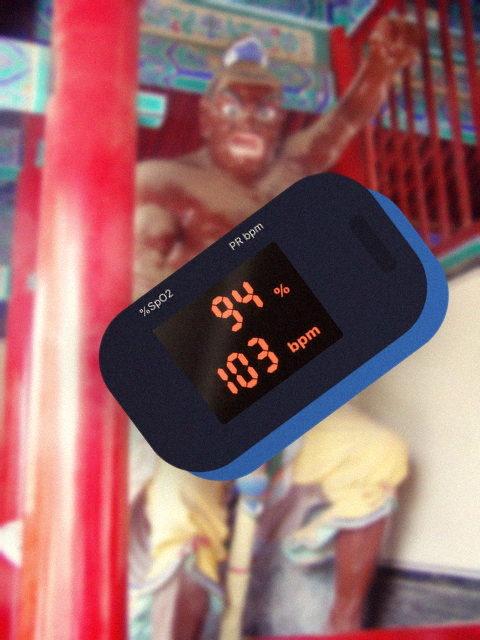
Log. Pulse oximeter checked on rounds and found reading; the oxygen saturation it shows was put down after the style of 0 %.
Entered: 94 %
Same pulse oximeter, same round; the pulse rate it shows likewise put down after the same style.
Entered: 103 bpm
